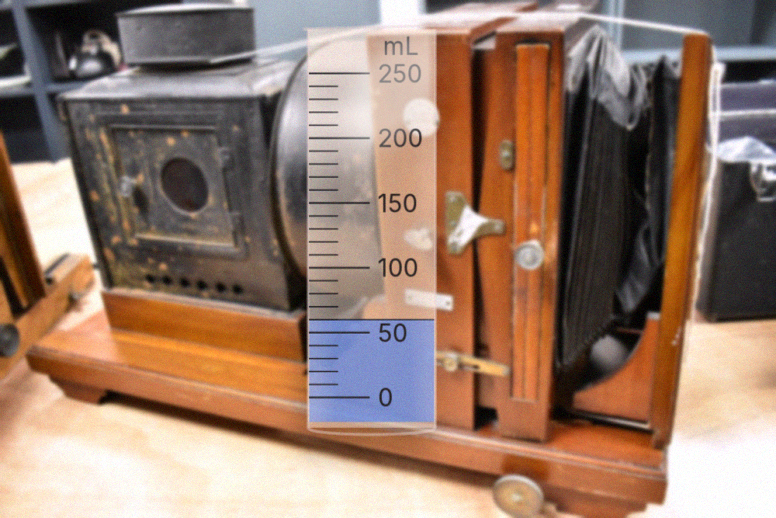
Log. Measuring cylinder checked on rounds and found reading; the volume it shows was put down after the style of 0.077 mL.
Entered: 60 mL
